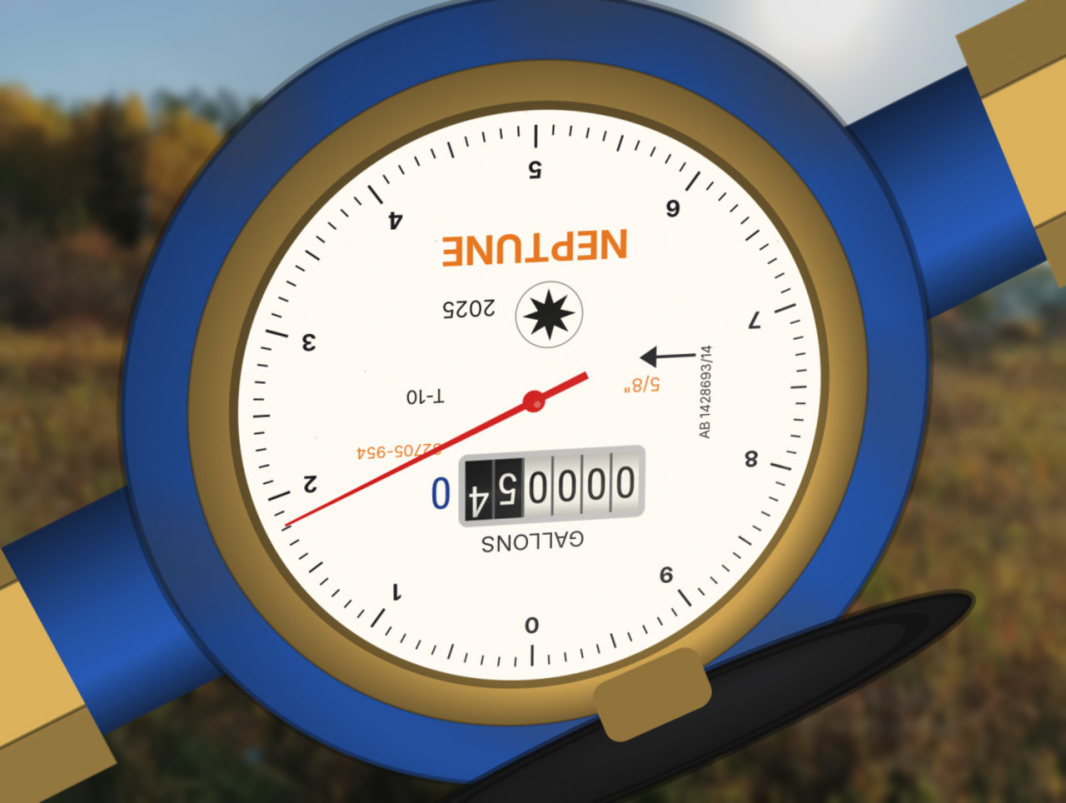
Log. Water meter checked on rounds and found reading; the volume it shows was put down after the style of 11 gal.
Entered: 541.8 gal
